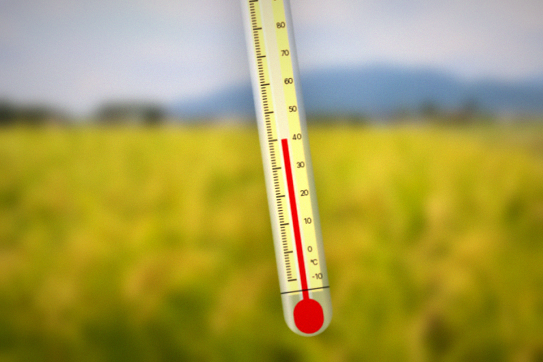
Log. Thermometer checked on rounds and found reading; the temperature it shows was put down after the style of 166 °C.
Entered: 40 °C
